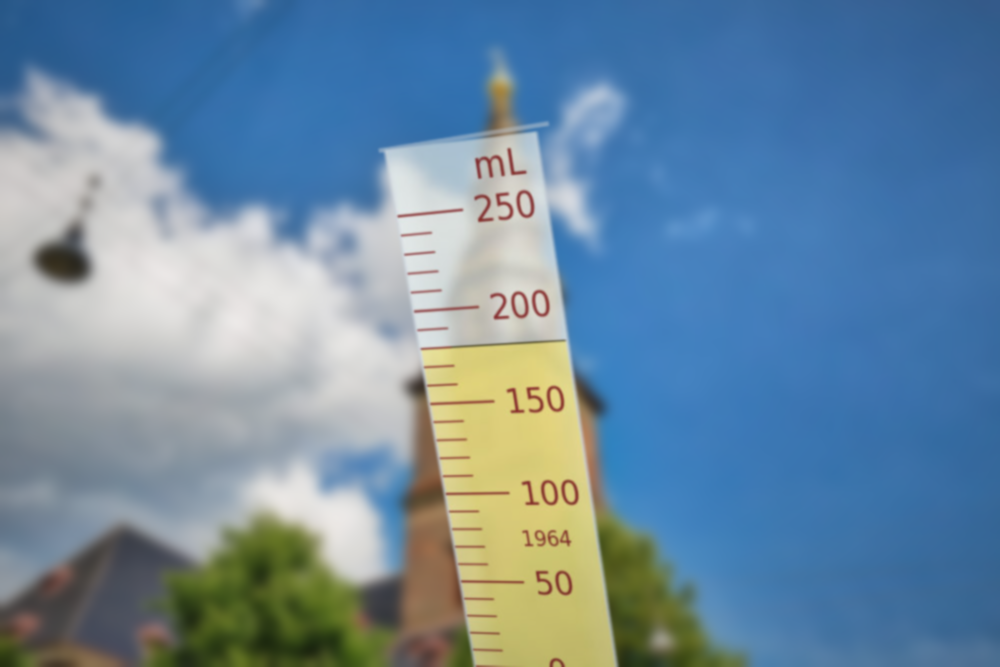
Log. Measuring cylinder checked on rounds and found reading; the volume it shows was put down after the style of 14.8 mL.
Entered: 180 mL
